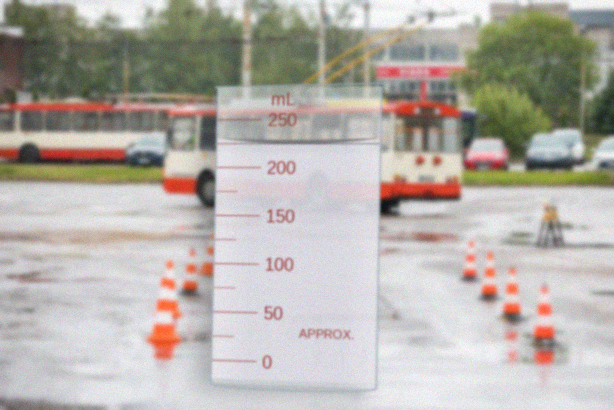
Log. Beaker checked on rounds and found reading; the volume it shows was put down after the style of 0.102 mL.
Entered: 225 mL
